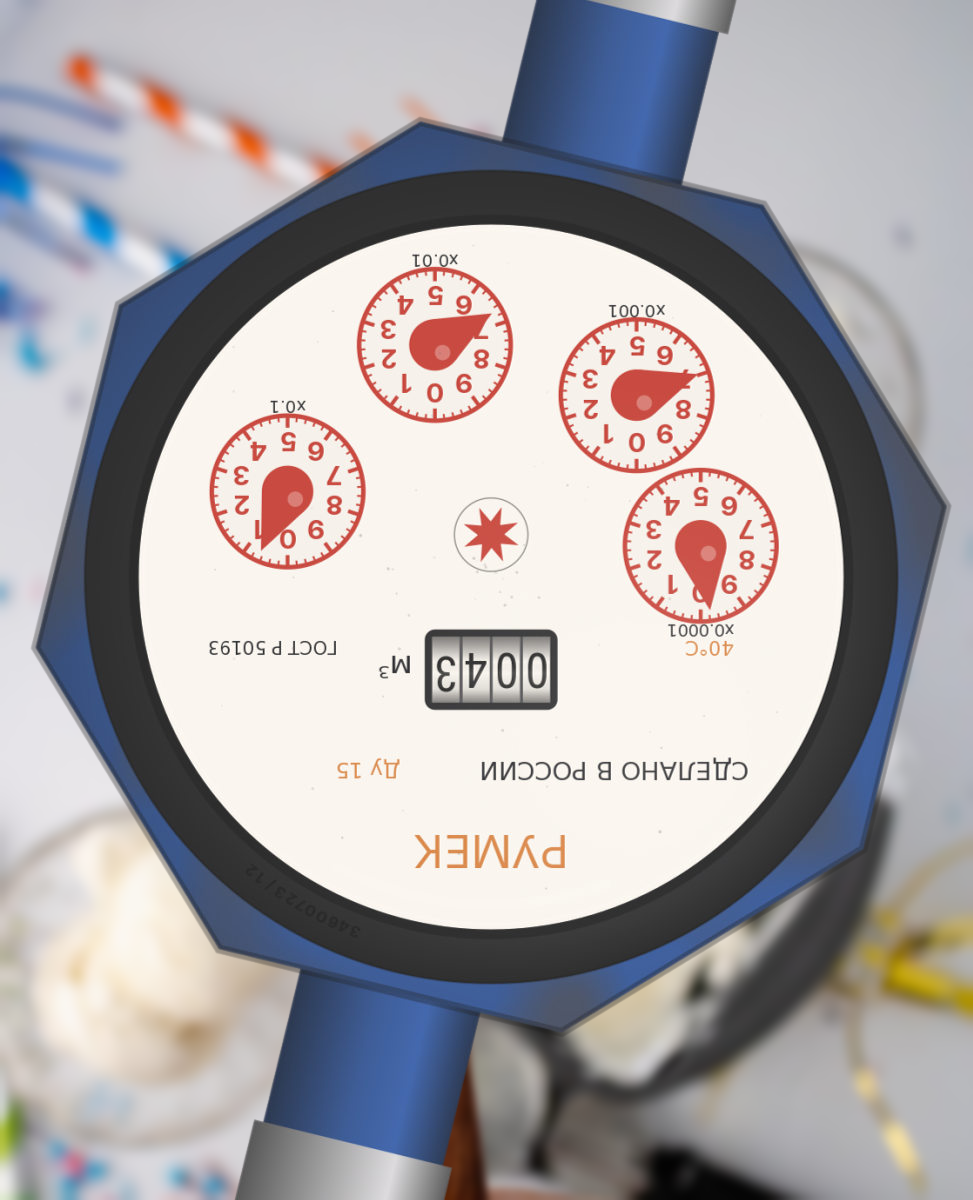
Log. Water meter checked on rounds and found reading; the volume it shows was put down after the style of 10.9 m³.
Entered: 43.0669 m³
